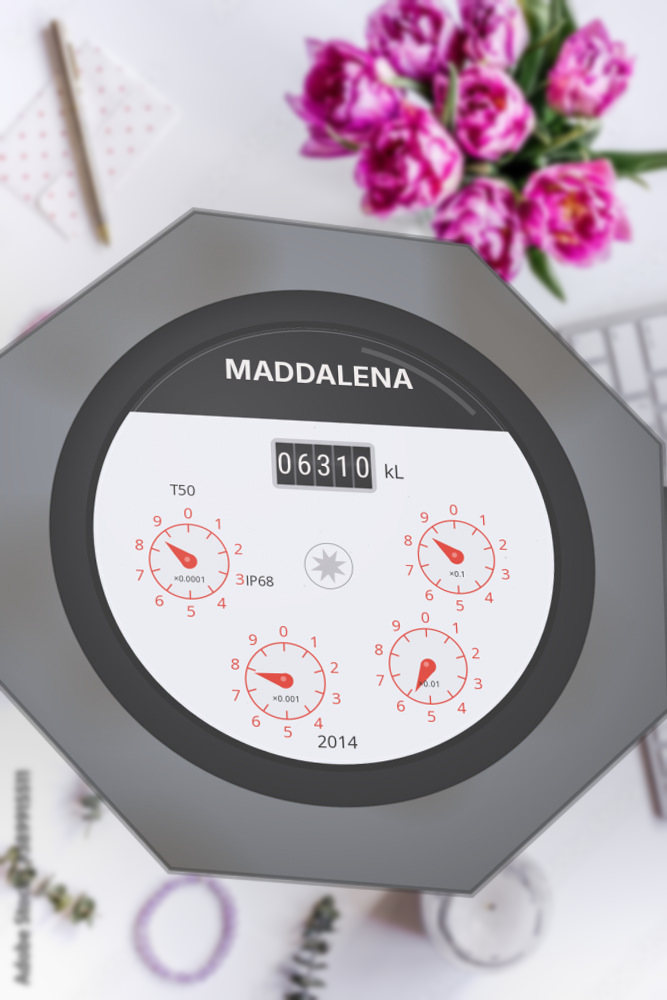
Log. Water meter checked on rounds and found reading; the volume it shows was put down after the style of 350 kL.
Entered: 6310.8578 kL
